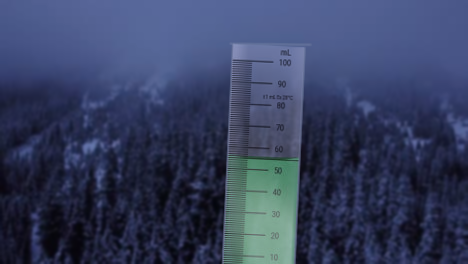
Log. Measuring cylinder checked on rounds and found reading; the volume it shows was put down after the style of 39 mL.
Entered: 55 mL
